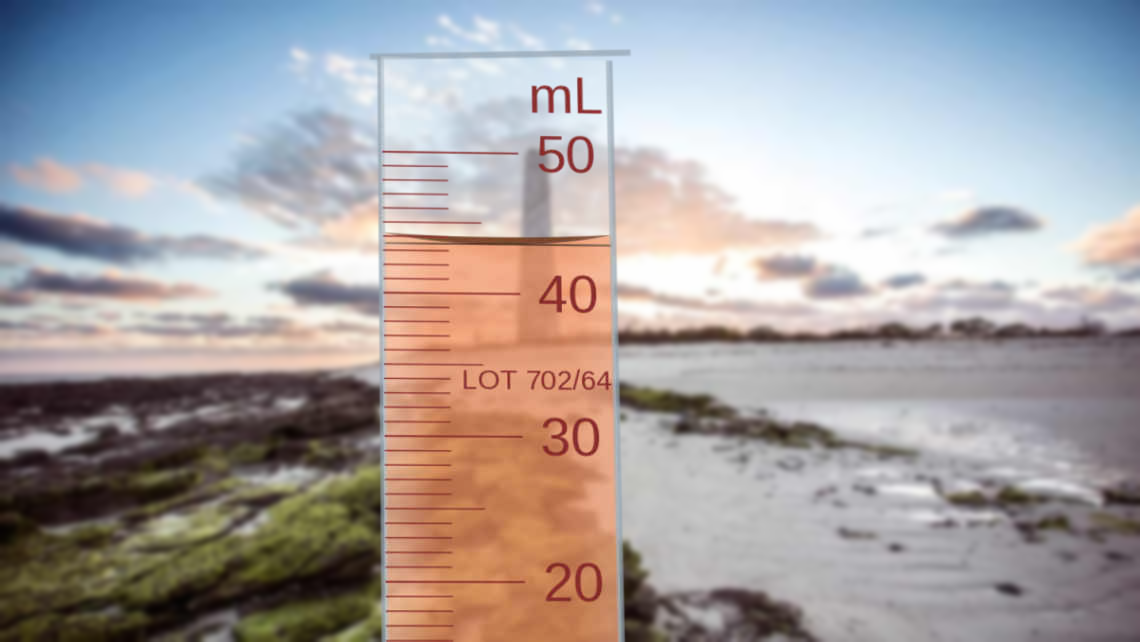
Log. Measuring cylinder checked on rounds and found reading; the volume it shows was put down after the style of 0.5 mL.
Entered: 43.5 mL
